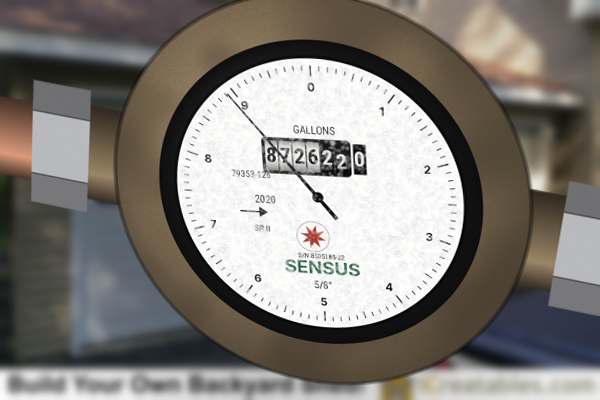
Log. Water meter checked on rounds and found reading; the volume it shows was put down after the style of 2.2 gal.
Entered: 8726218.9 gal
